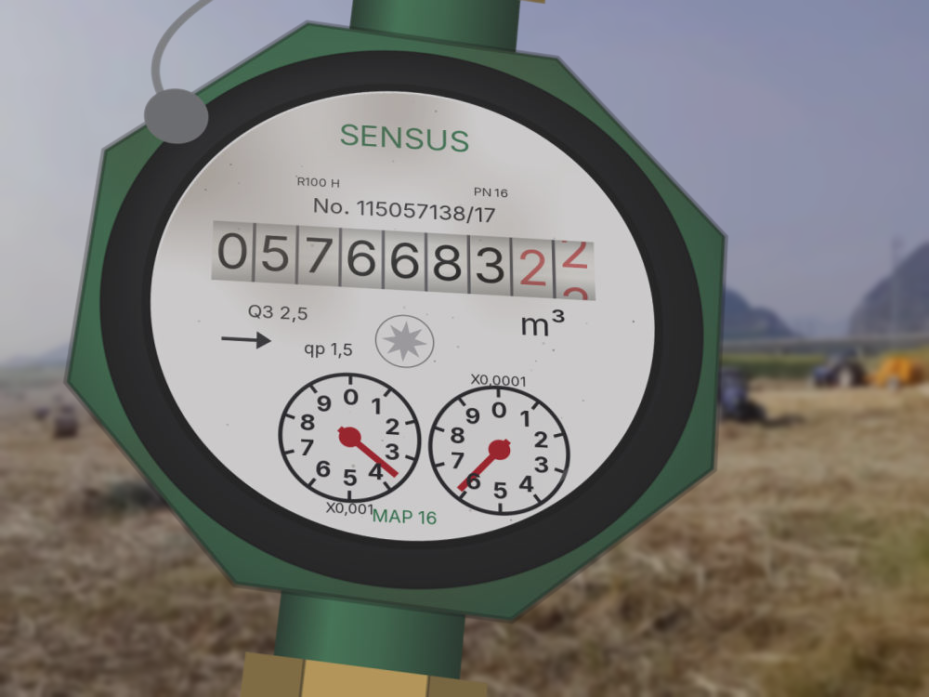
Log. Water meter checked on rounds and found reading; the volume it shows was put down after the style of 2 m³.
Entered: 576683.2236 m³
